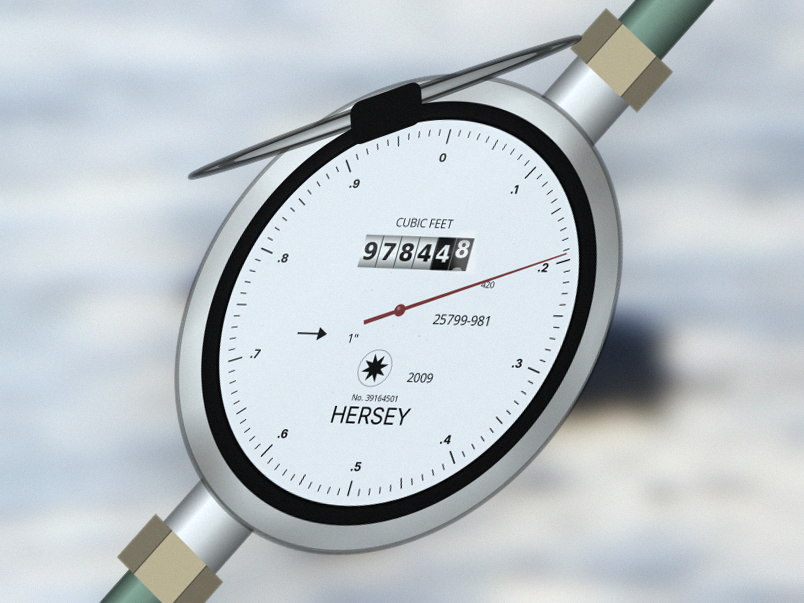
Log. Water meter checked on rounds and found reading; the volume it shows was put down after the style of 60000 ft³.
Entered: 978448.19 ft³
